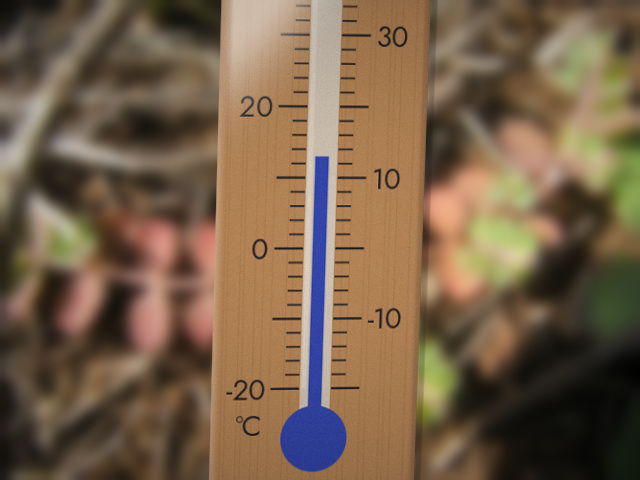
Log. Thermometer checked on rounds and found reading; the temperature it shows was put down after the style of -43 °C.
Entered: 13 °C
